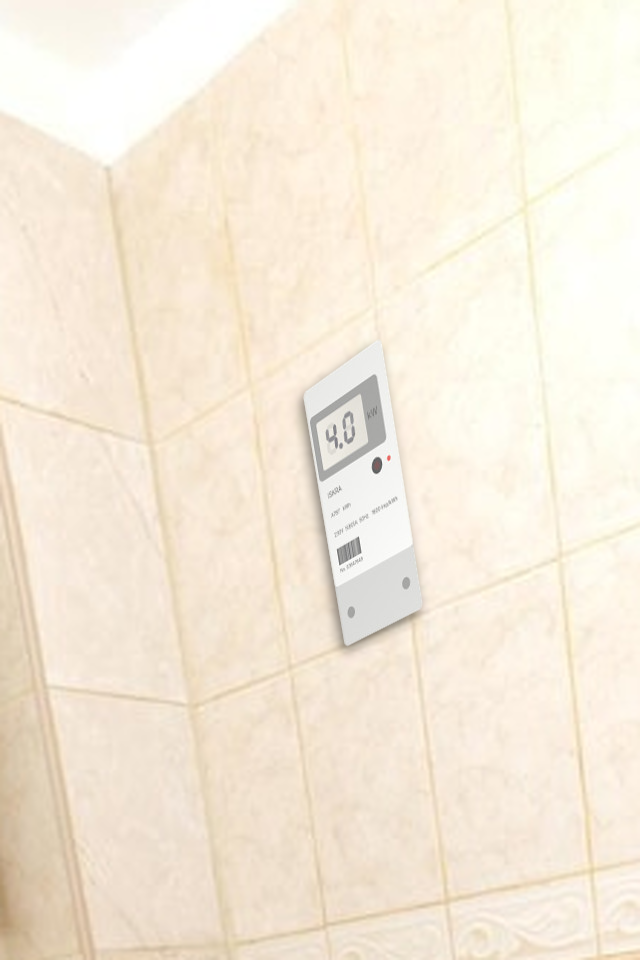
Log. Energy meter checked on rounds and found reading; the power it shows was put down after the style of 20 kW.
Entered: 4.0 kW
